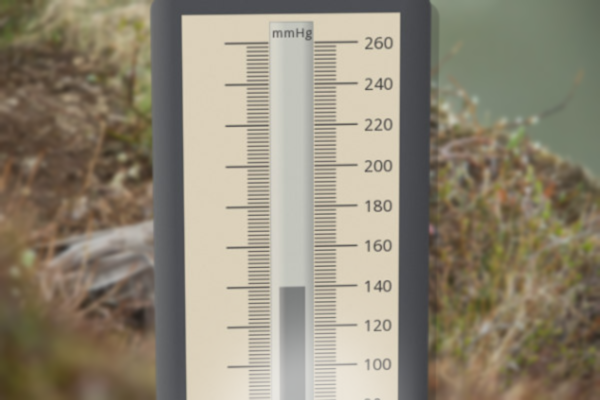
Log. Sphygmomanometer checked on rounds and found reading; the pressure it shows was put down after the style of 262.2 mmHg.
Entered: 140 mmHg
